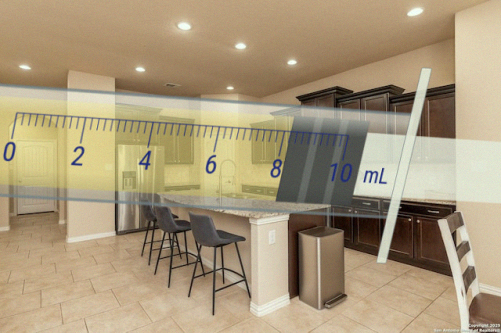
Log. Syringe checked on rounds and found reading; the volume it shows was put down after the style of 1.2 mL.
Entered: 8.2 mL
